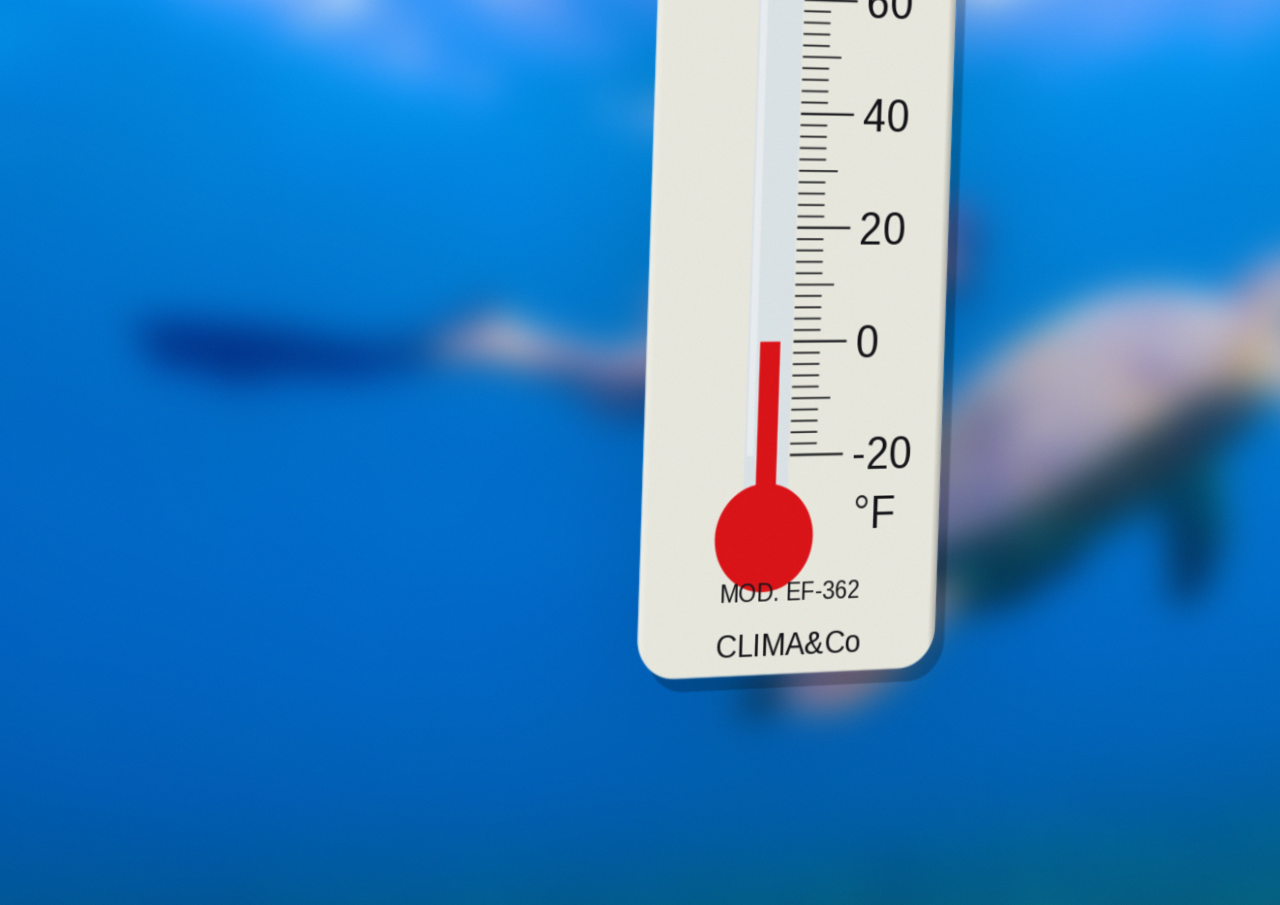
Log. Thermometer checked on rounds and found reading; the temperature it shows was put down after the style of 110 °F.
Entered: 0 °F
